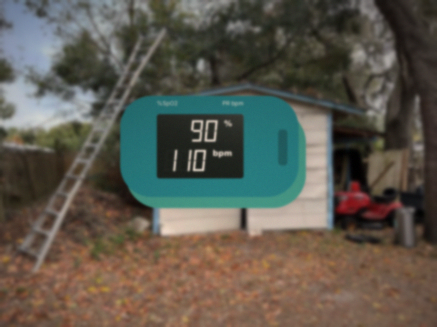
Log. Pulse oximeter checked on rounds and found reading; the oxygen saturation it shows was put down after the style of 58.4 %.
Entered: 90 %
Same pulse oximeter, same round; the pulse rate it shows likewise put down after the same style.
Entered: 110 bpm
